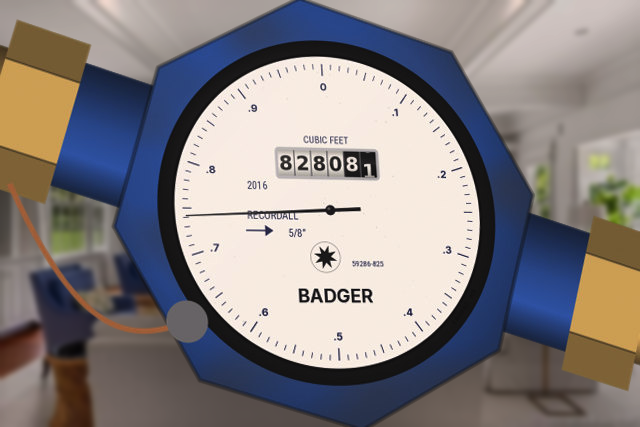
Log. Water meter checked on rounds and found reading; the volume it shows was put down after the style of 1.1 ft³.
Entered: 828080.74 ft³
